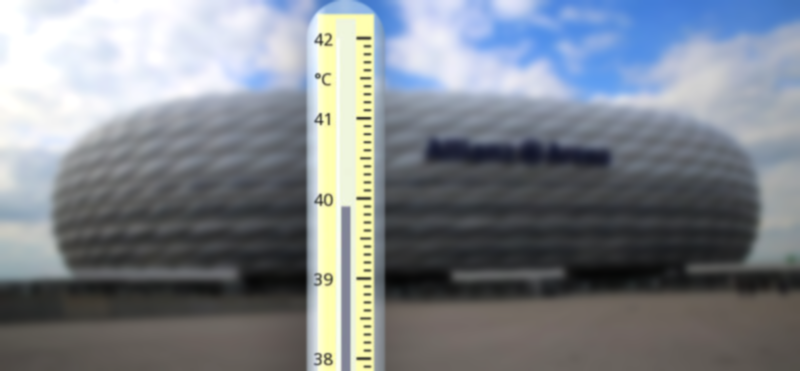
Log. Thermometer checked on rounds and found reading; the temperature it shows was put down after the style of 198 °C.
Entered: 39.9 °C
